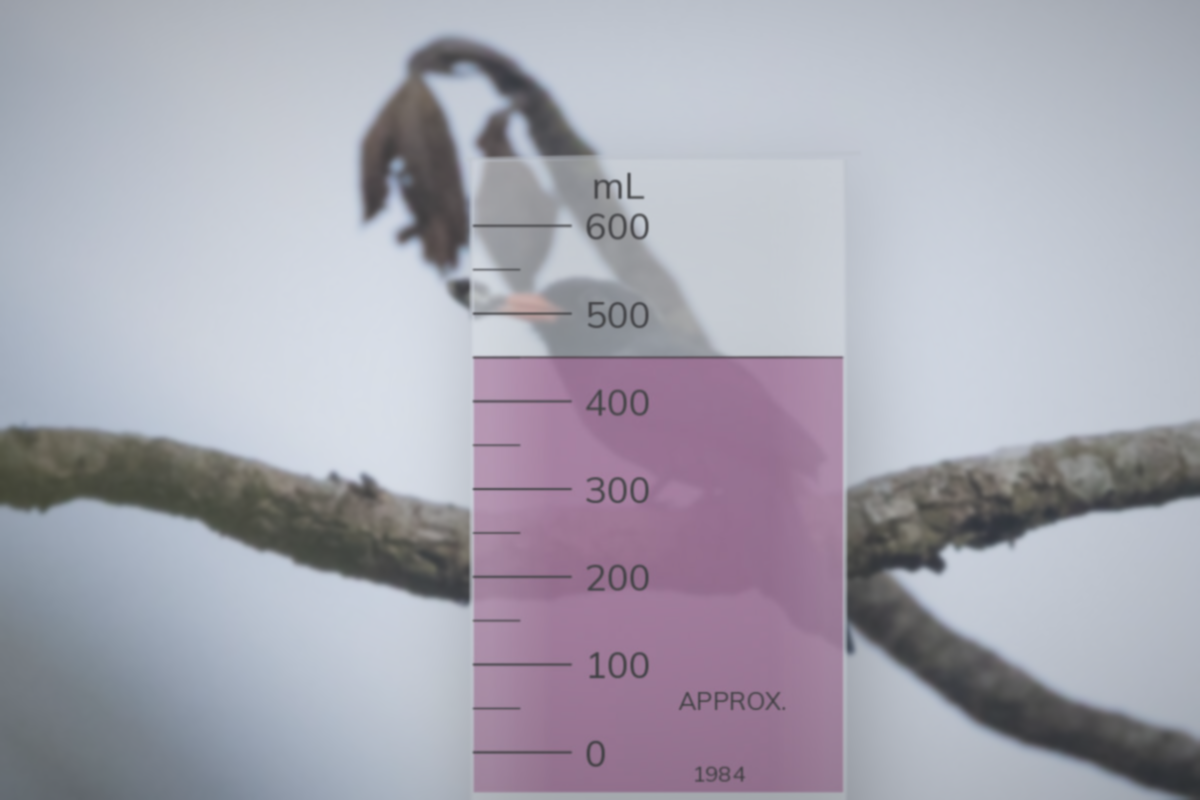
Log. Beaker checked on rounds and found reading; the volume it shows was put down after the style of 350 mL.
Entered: 450 mL
